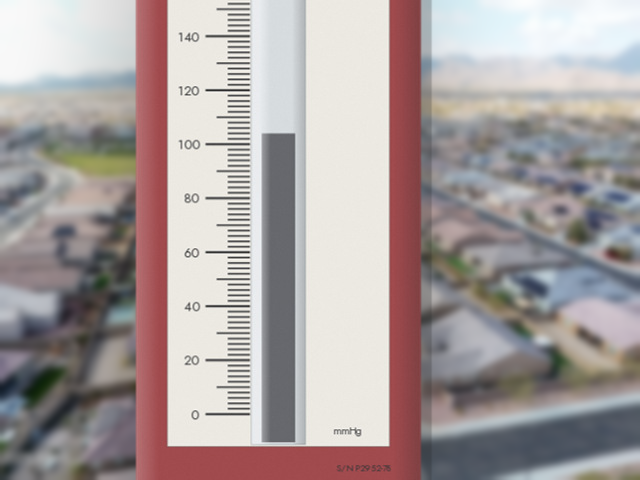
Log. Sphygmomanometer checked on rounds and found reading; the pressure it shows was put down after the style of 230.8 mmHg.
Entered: 104 mmHg
